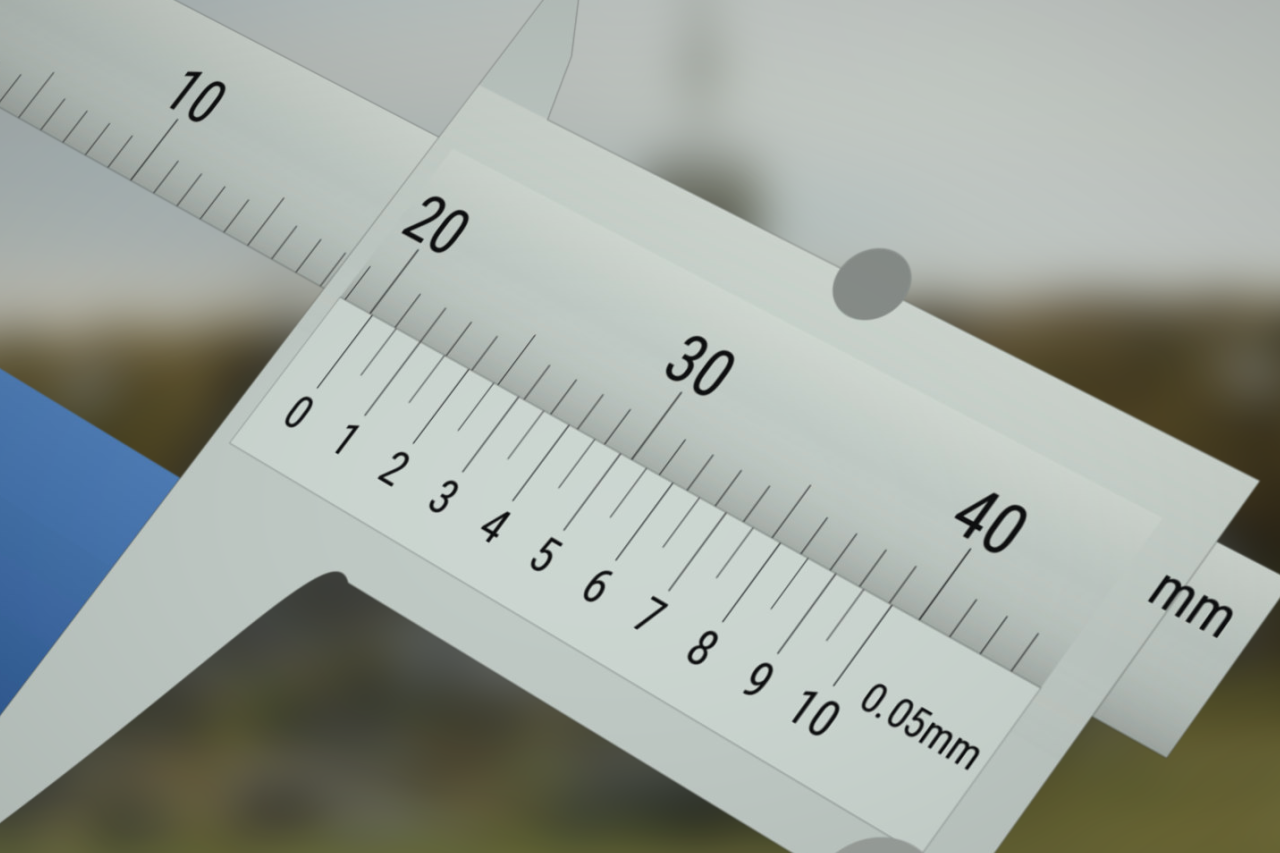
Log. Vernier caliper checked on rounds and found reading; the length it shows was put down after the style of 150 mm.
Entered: 20.10 mm
